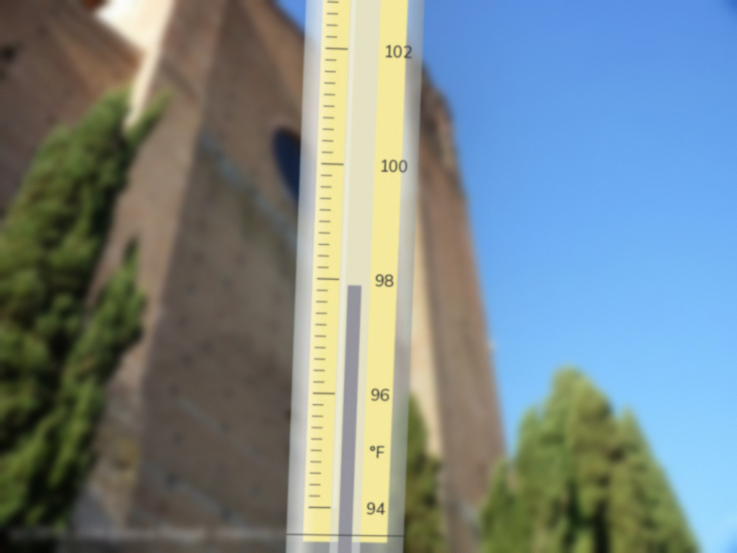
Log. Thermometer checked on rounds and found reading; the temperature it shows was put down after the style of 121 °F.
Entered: 97.9 °F
